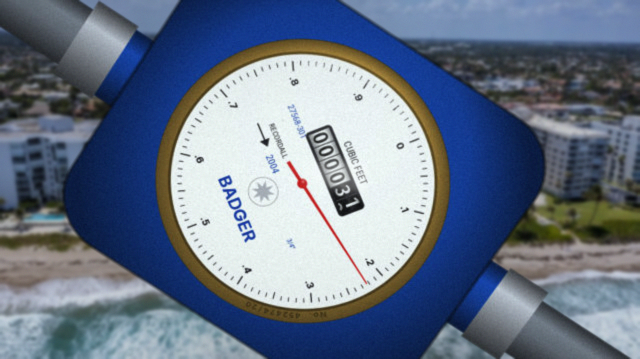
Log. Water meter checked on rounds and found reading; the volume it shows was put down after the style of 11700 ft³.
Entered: 31.22 ft³
